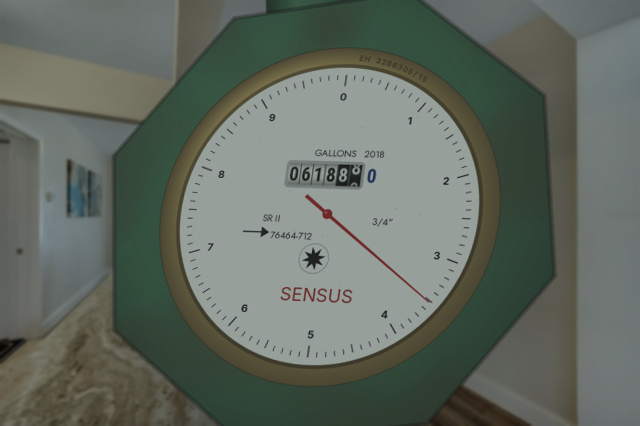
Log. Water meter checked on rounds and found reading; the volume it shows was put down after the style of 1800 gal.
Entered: 618883.5 gal
